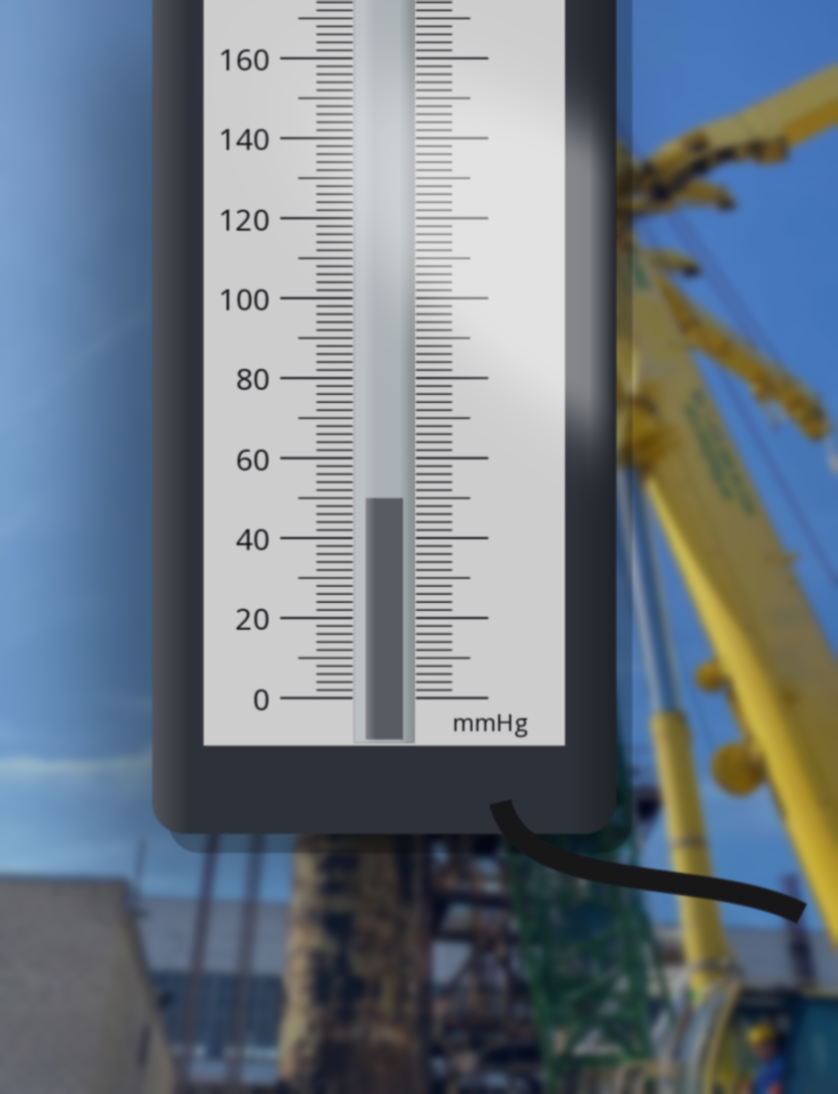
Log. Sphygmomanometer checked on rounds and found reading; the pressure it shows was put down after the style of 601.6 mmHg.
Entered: 50 mmHg
